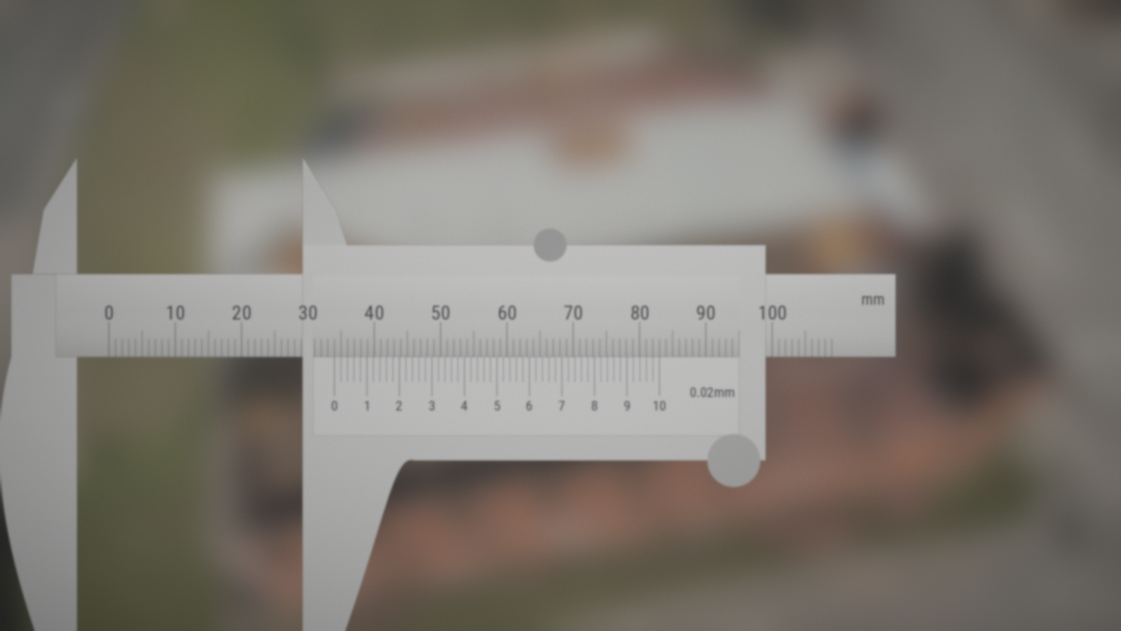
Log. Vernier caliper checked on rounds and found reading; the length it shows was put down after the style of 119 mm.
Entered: 34.0 mm
